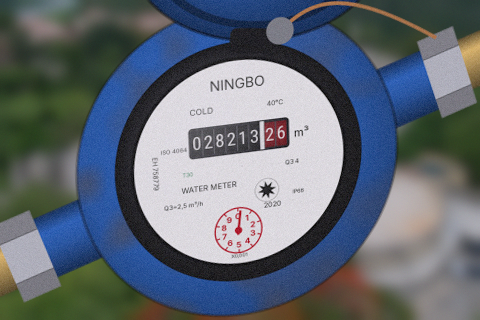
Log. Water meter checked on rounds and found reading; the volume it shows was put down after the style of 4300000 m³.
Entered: 28213.260 m³
